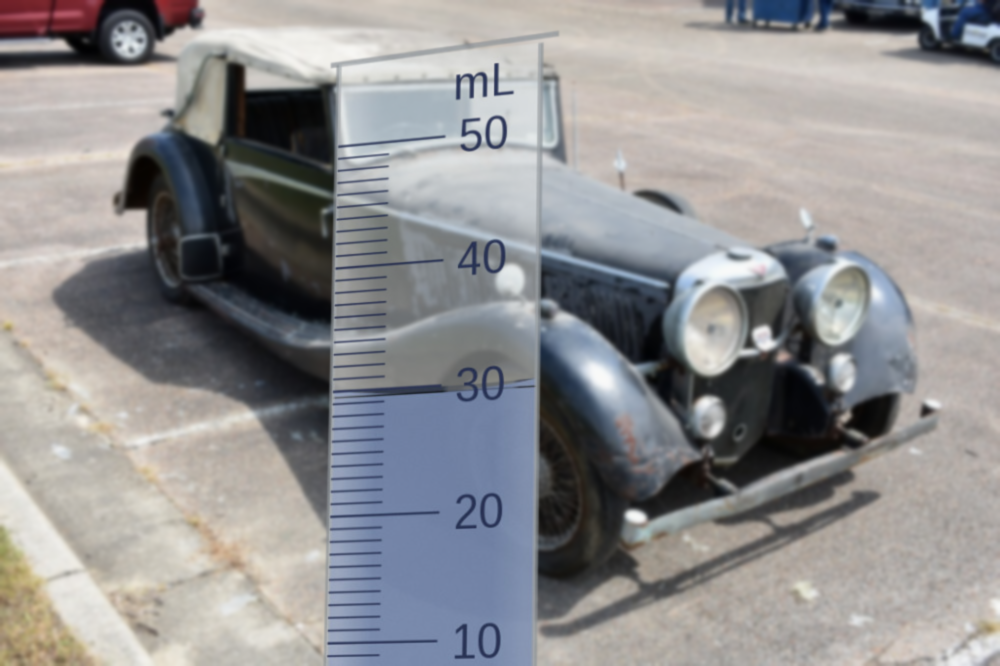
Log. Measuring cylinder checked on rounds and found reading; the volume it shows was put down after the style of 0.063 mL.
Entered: 29.5 mL
